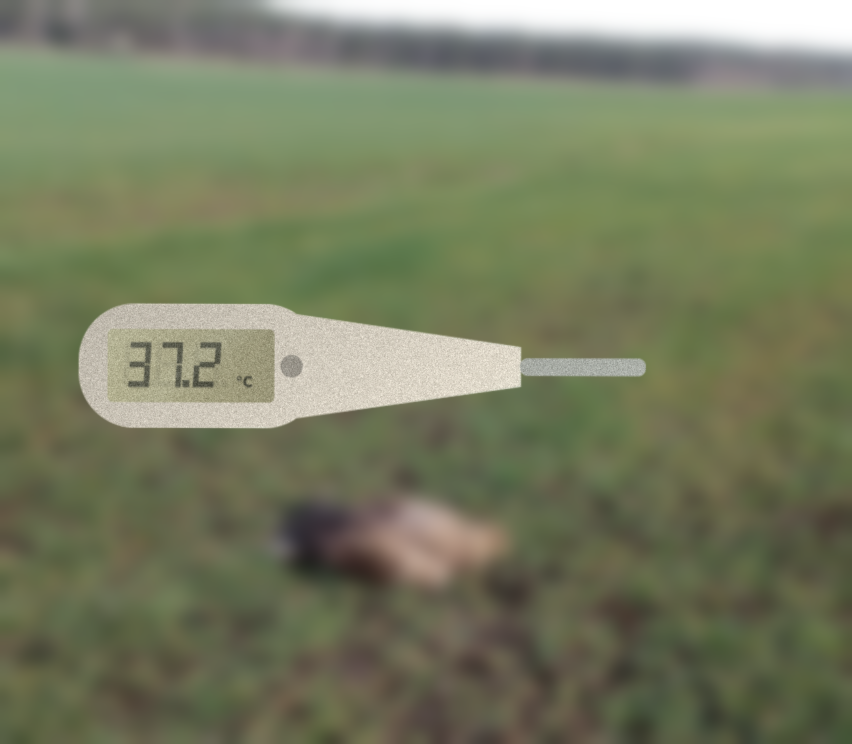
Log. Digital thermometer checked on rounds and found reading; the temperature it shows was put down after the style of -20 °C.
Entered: 37.2 °C
